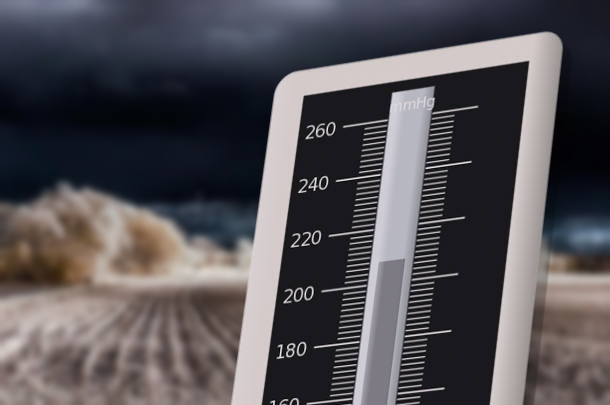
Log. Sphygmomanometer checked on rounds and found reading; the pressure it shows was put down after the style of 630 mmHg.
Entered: 208 mmHg
